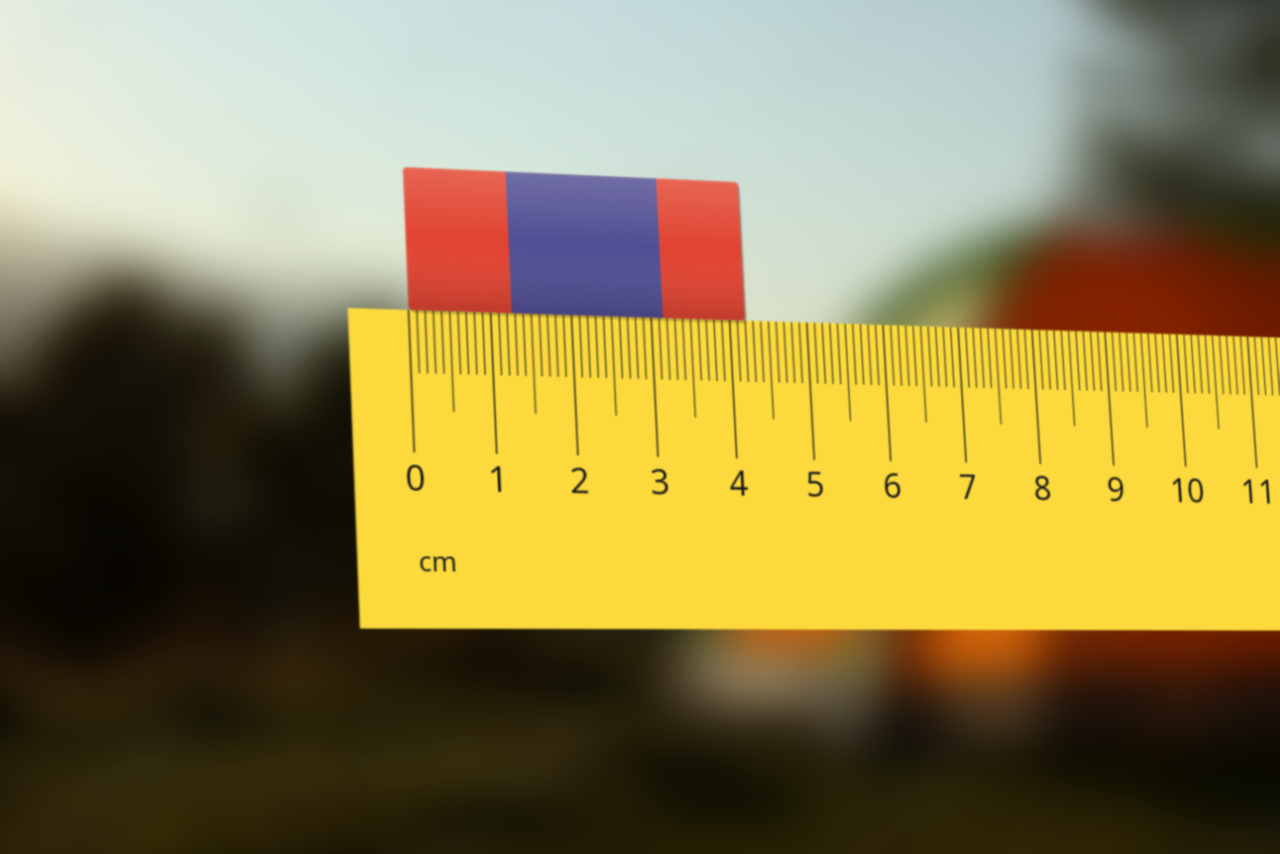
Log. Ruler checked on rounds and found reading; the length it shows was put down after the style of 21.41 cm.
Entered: 4.2 cm
